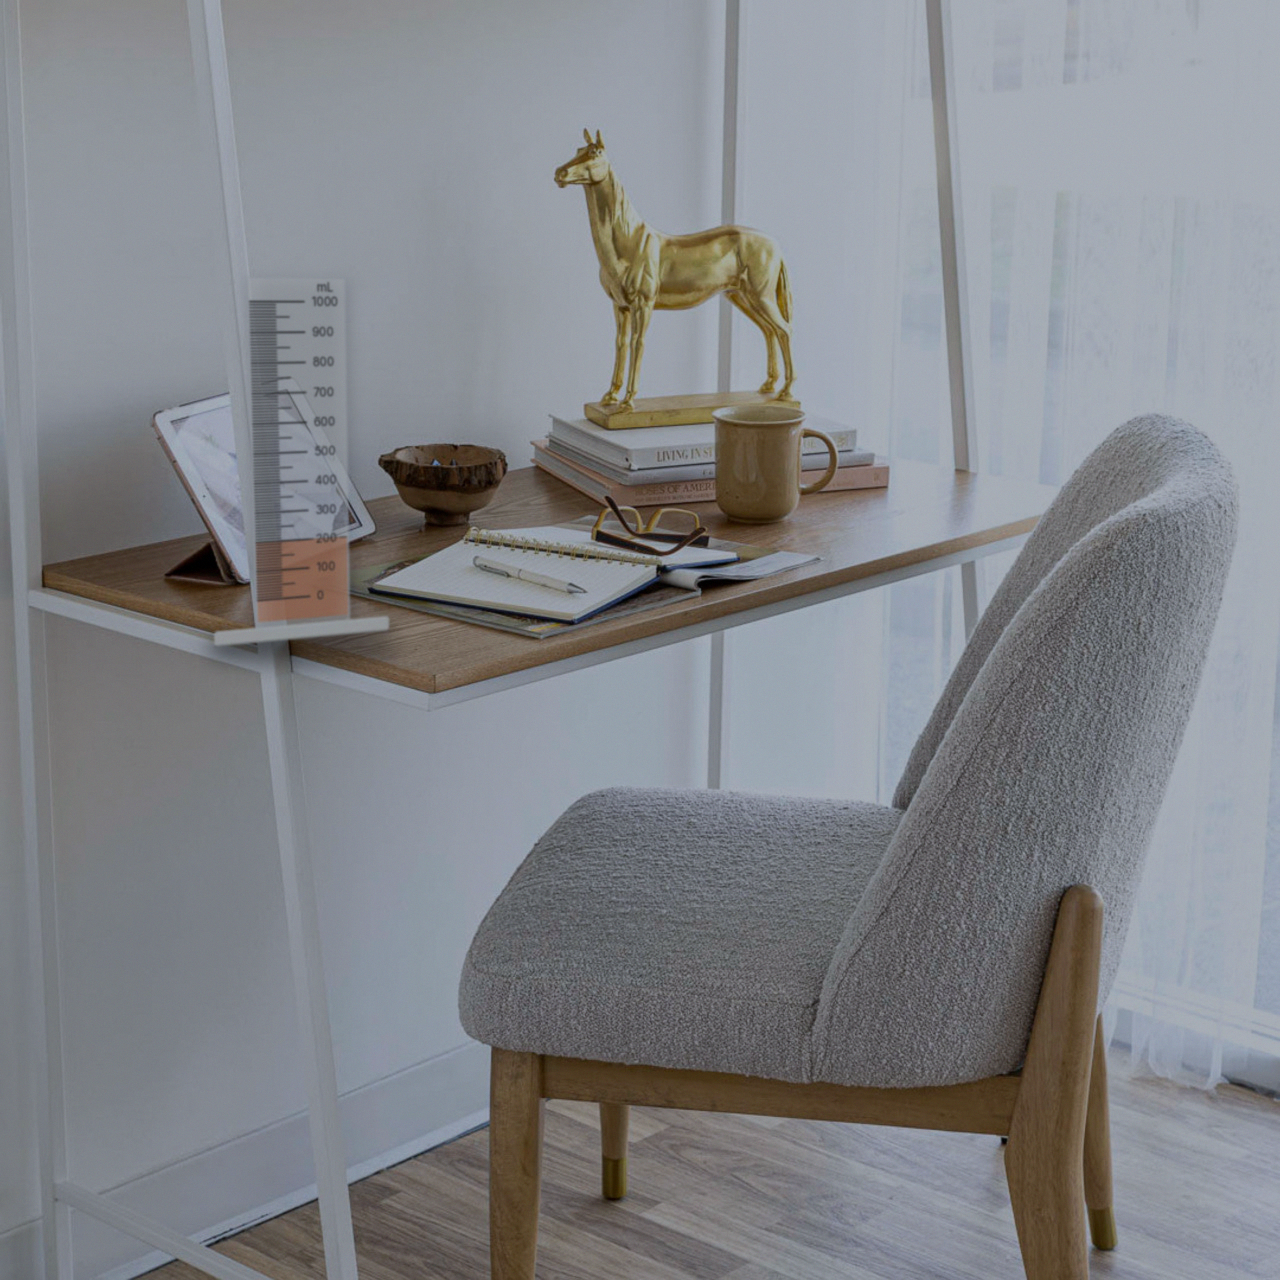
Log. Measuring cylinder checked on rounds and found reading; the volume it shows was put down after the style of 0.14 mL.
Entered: 200 mL
